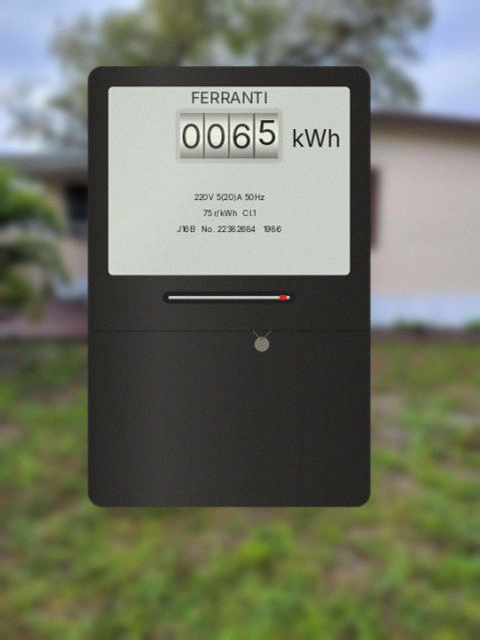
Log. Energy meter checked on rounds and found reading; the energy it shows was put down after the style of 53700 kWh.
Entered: 65 kWh
